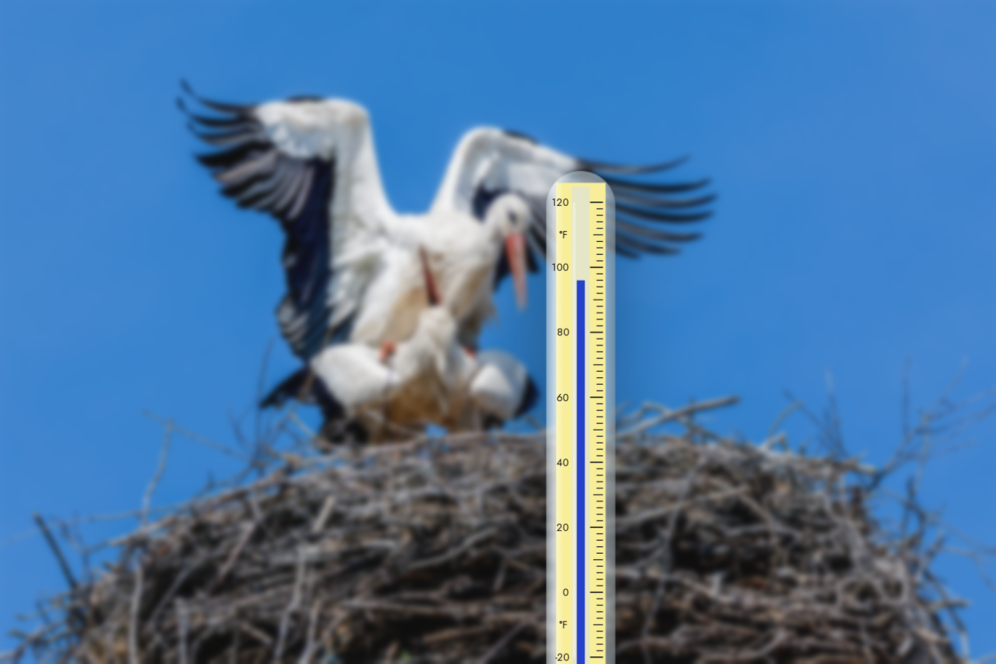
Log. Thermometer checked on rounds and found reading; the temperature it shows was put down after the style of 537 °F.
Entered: 96 °F
